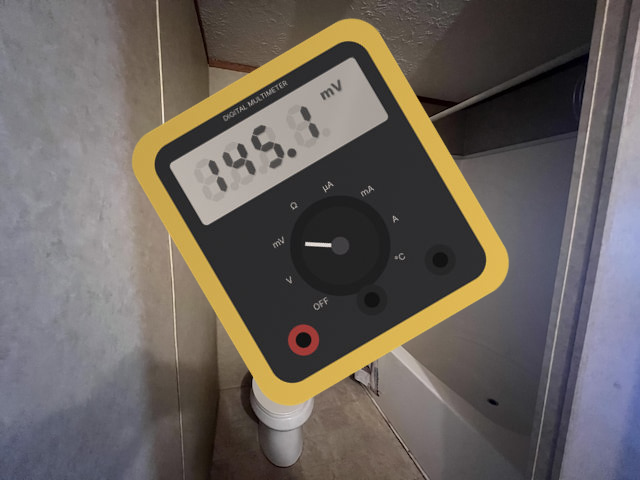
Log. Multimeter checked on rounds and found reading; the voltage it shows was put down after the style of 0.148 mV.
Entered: 145.1 mV
